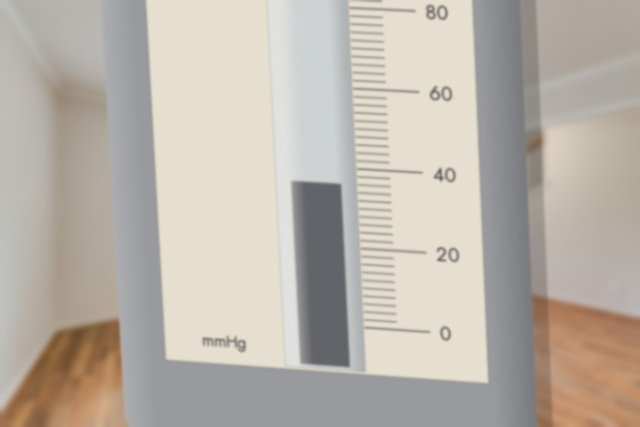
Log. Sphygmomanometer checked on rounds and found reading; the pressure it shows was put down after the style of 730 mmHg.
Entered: 36 mmHg
